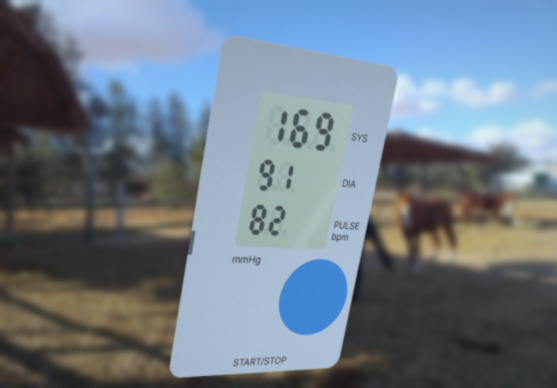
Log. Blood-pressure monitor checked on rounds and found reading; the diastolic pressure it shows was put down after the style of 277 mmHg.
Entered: 91 mmHg
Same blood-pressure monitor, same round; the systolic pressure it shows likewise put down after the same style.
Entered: 169 mmHg
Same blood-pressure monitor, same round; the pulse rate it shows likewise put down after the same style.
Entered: 82 bpm
